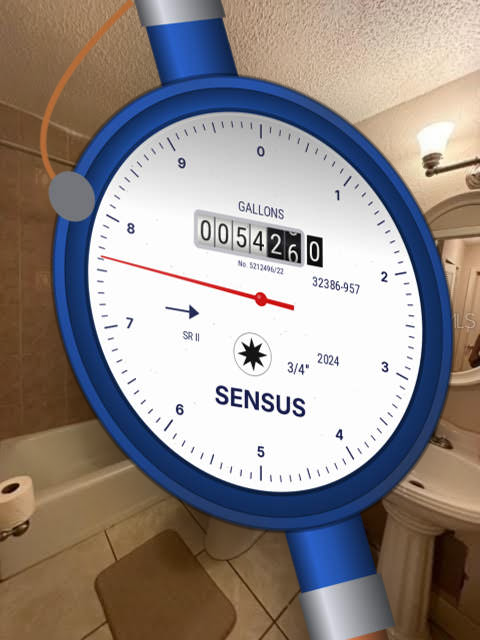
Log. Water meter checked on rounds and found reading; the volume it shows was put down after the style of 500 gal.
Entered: 54257.6 gal
